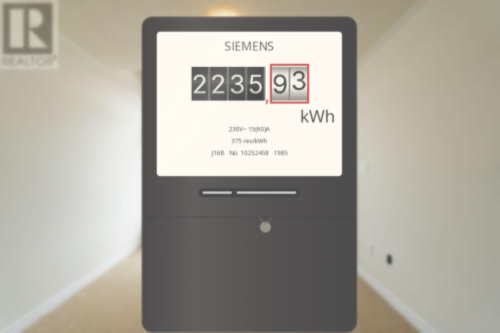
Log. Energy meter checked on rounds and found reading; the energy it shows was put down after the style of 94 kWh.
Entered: 2235.93 kWh
